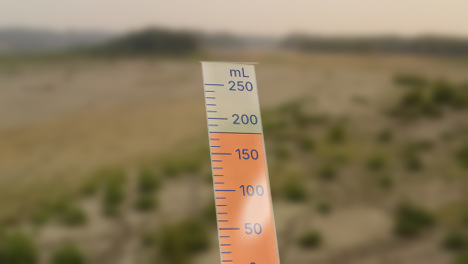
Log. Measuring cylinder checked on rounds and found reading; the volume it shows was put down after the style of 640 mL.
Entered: 180 mL
